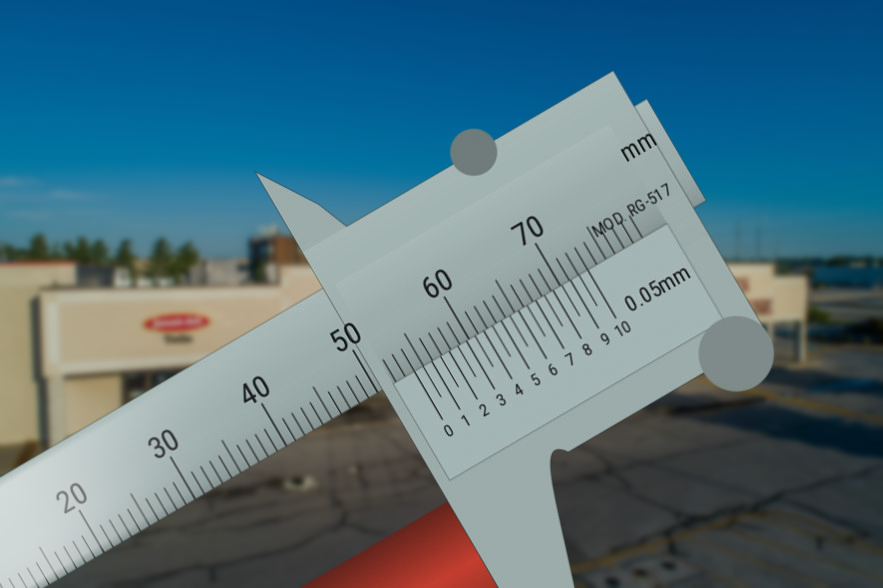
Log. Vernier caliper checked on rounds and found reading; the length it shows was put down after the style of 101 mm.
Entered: 54.0 mm
